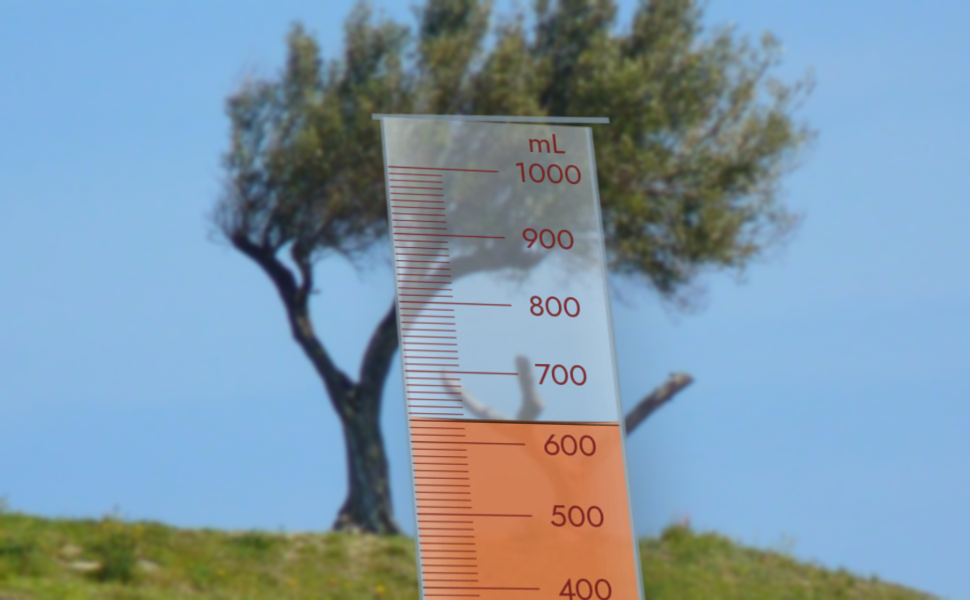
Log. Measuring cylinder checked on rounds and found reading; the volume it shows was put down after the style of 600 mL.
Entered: 630 mL
